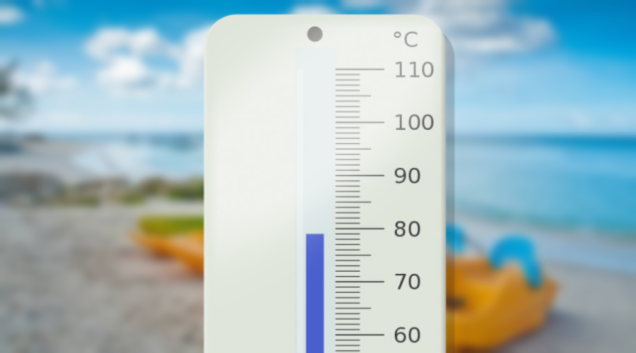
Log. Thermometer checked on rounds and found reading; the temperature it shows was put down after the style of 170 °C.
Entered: 79 °C
